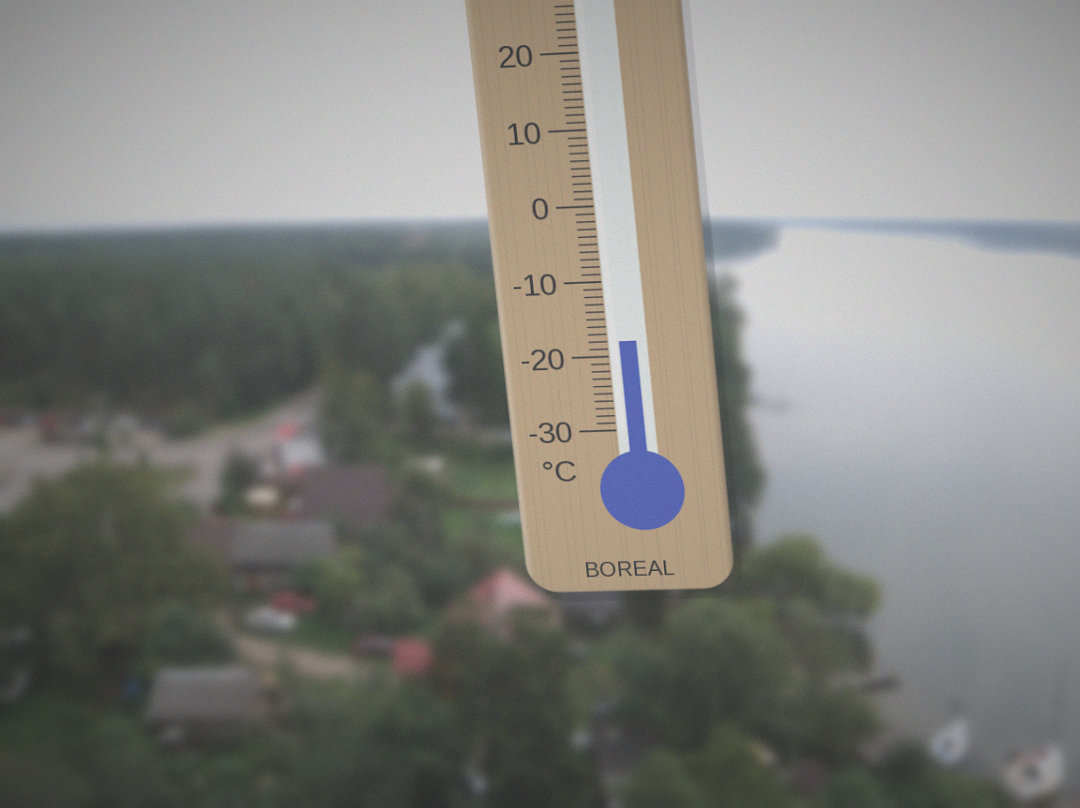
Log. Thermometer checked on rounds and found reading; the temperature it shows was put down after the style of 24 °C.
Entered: -18 °C
